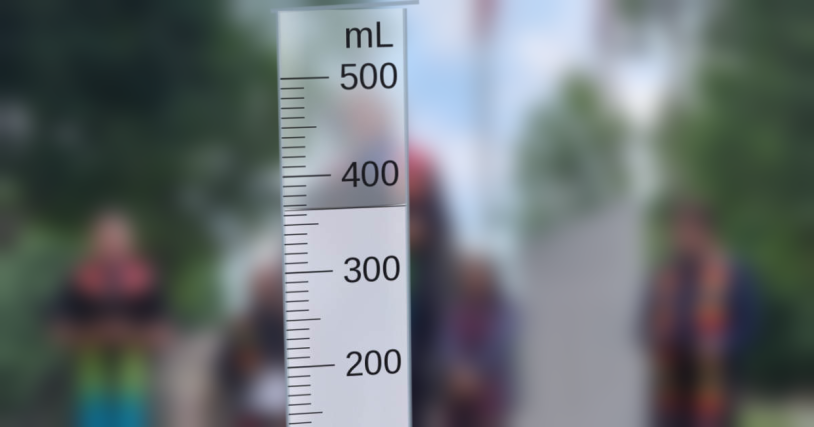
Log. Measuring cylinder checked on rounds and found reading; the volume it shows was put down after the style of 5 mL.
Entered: 365 mL
